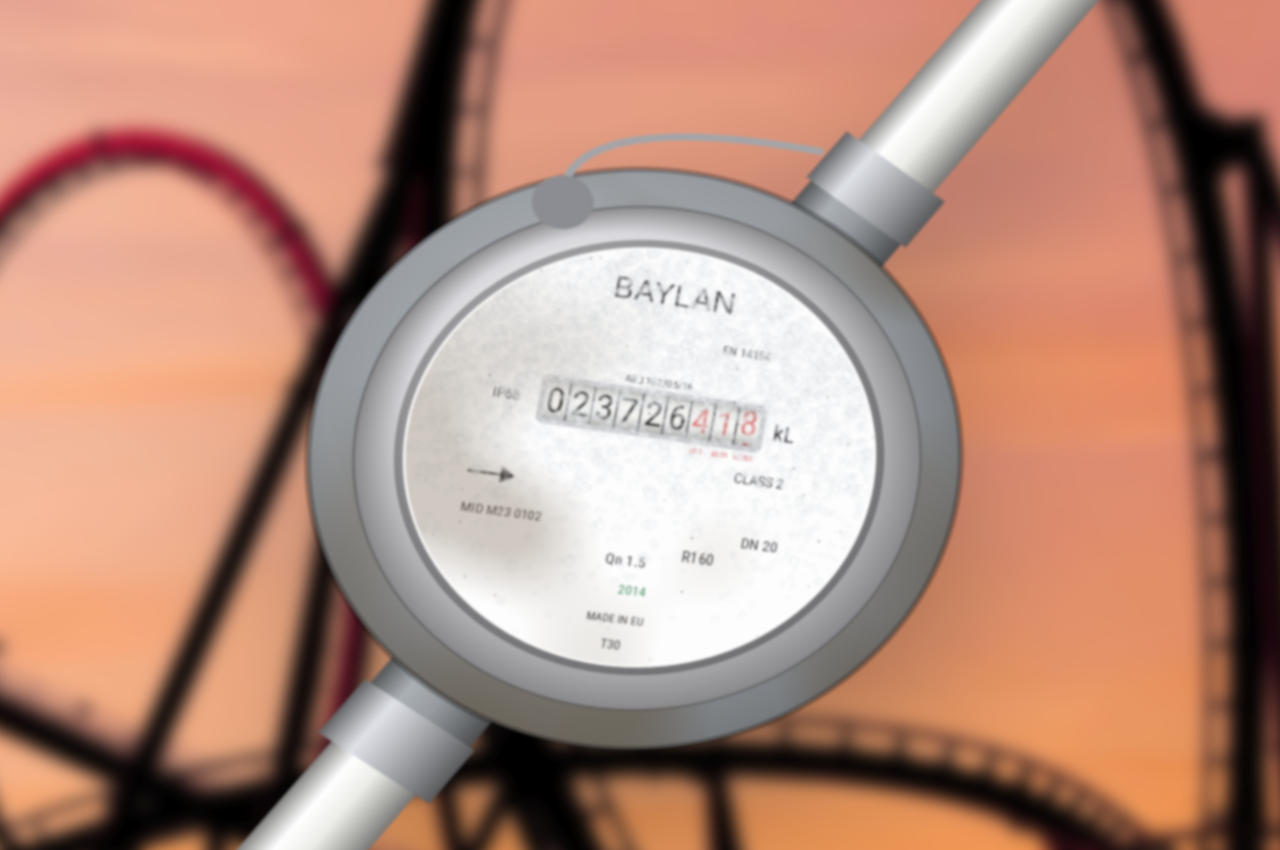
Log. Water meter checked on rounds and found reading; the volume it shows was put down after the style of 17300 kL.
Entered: 23726.418 kL
